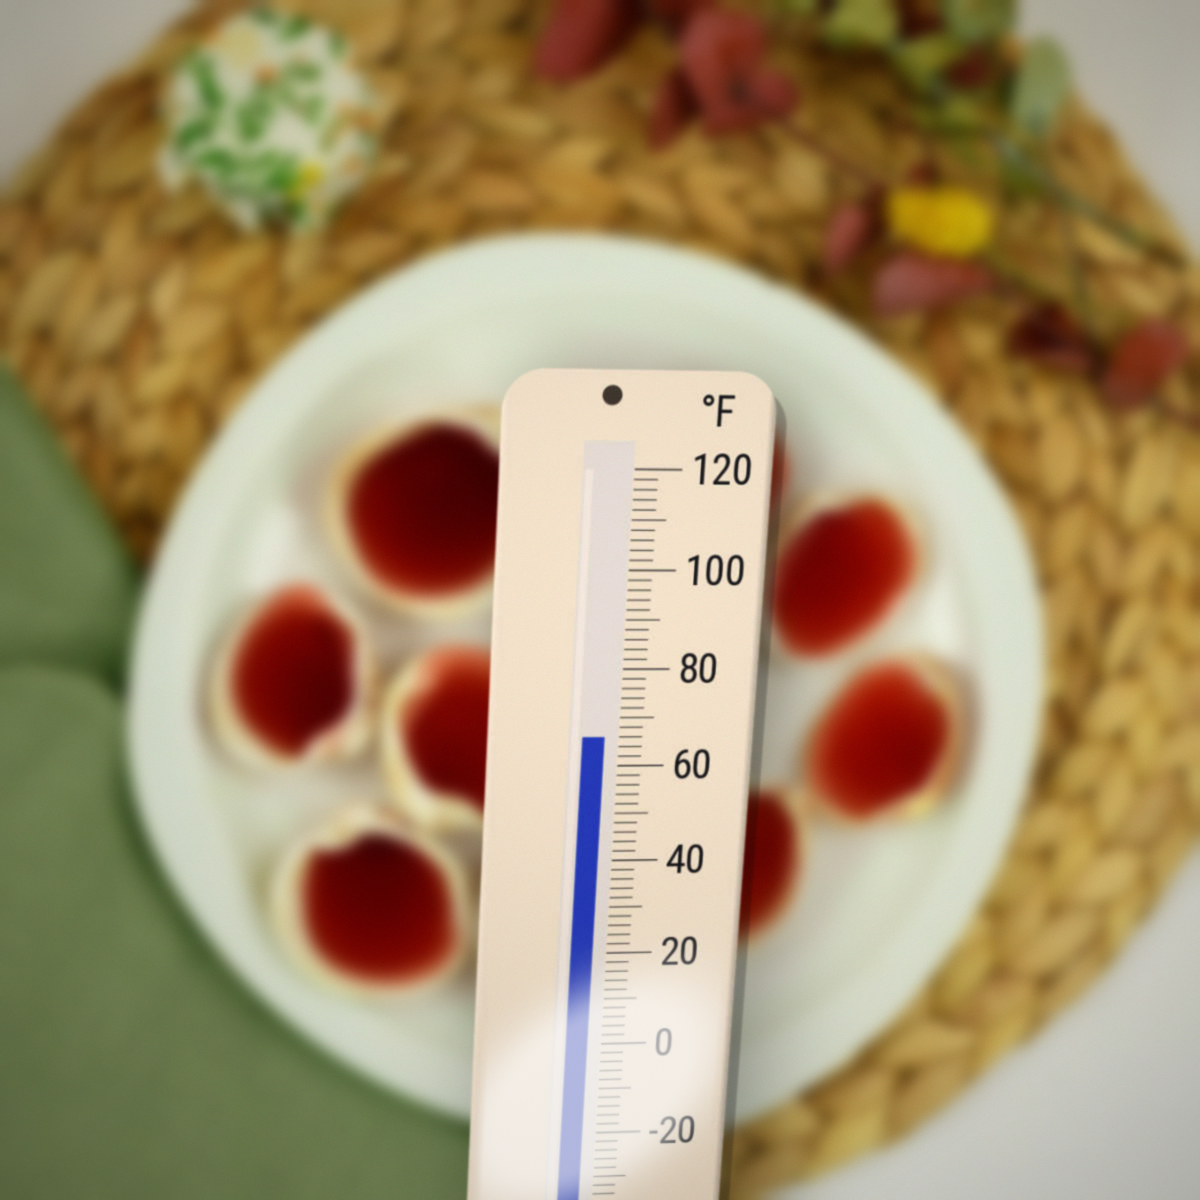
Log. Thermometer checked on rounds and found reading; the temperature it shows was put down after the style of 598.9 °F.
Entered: 66 °F
